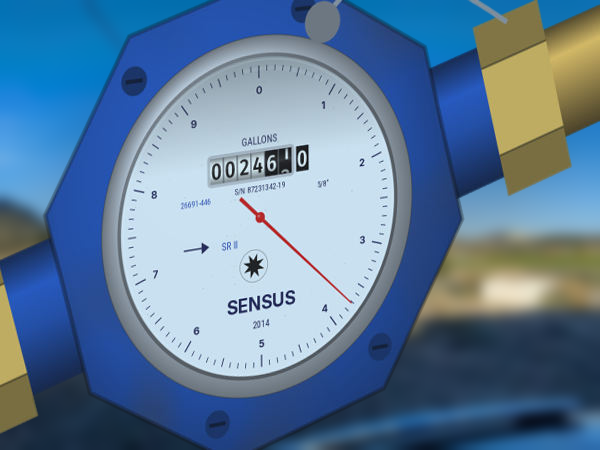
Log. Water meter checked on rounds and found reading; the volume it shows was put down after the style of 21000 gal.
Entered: 24613.7 gal
